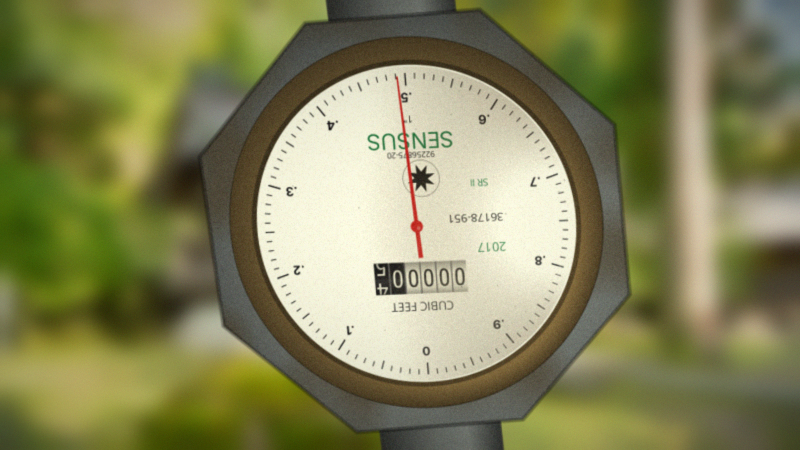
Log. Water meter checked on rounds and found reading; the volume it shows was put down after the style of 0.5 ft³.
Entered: 4.49 ft³
